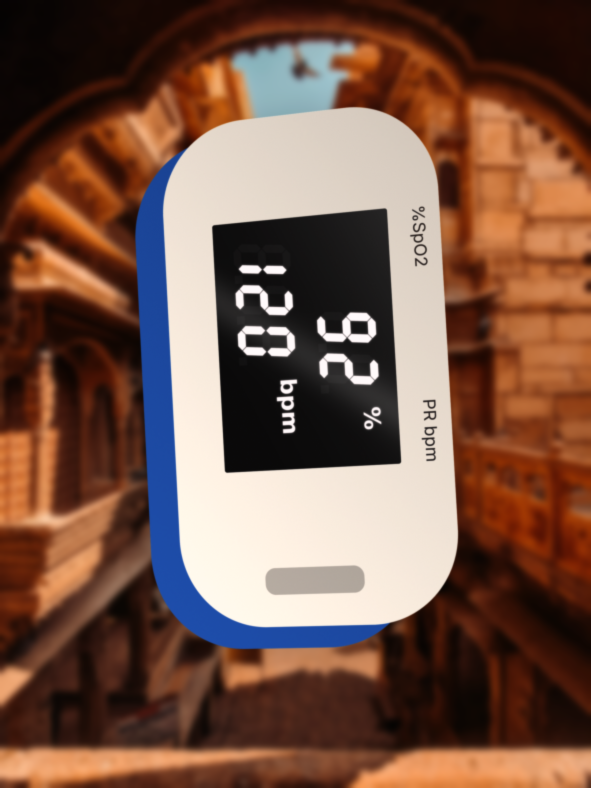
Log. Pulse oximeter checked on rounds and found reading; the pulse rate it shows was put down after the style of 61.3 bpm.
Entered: 120 bpm
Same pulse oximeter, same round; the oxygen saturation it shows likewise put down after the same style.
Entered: 92 %
